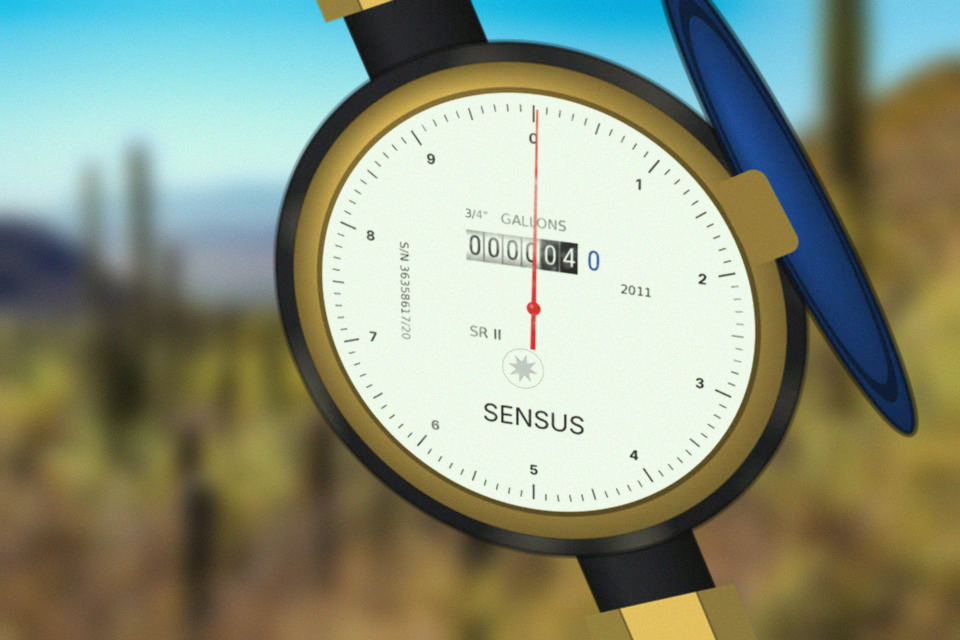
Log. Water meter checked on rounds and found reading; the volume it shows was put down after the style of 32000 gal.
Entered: 40.0 gal
